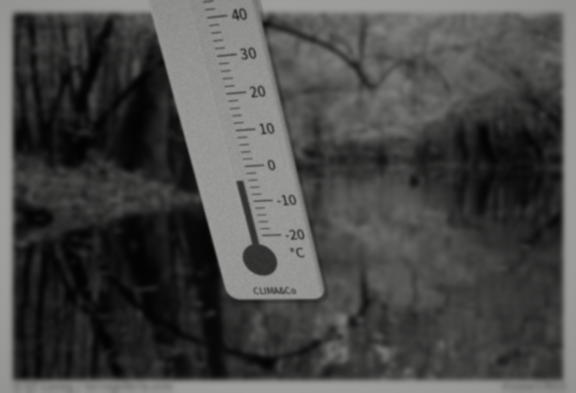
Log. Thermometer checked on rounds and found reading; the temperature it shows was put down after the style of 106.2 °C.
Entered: -4 °C
